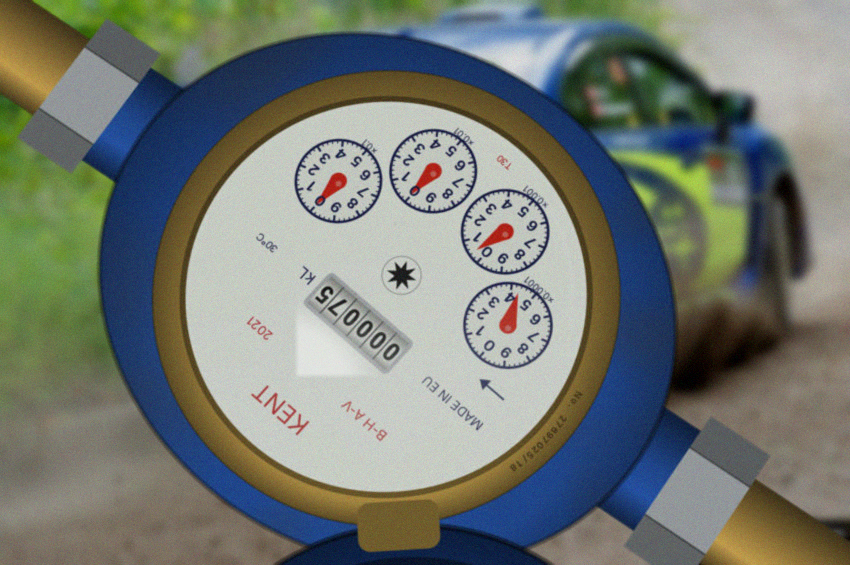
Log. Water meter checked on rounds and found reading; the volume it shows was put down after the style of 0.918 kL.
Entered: 75.0004 kL
